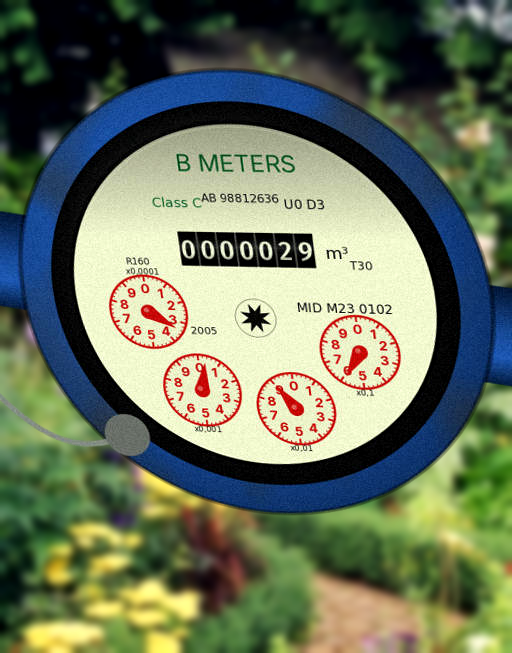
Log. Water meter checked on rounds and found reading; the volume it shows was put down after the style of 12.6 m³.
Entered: 29.5903 m³
